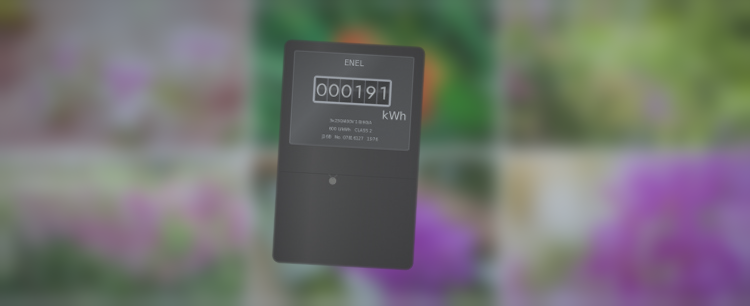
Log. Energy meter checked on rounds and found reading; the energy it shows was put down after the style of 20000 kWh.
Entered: 191 kWh
